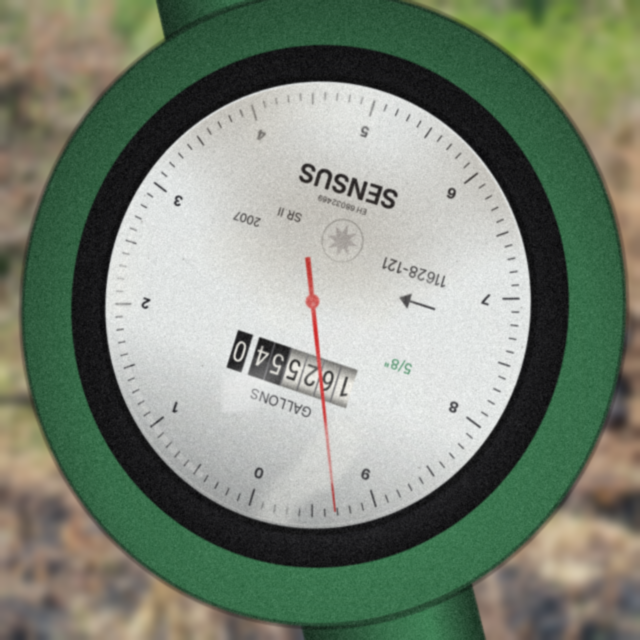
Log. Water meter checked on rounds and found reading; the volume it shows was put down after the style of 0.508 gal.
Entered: 1625539.3 gal
